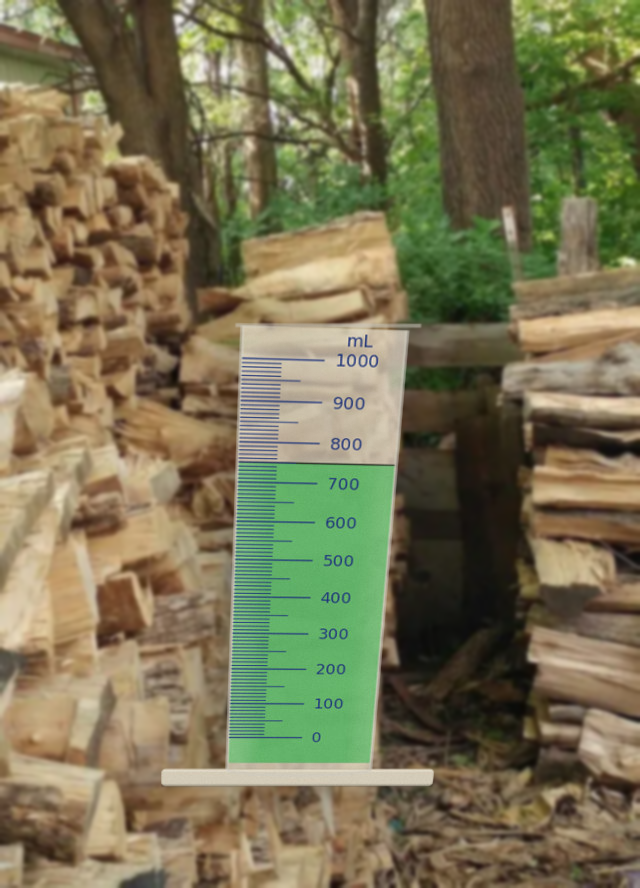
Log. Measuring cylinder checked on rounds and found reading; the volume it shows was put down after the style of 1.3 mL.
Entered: 750 mL
